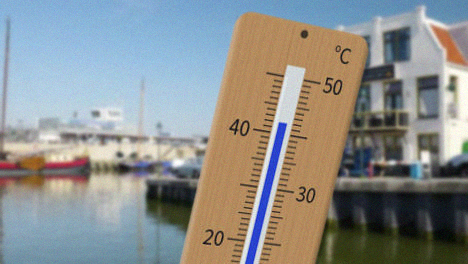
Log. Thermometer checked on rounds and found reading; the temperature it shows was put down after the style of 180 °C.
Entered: 42 °C
